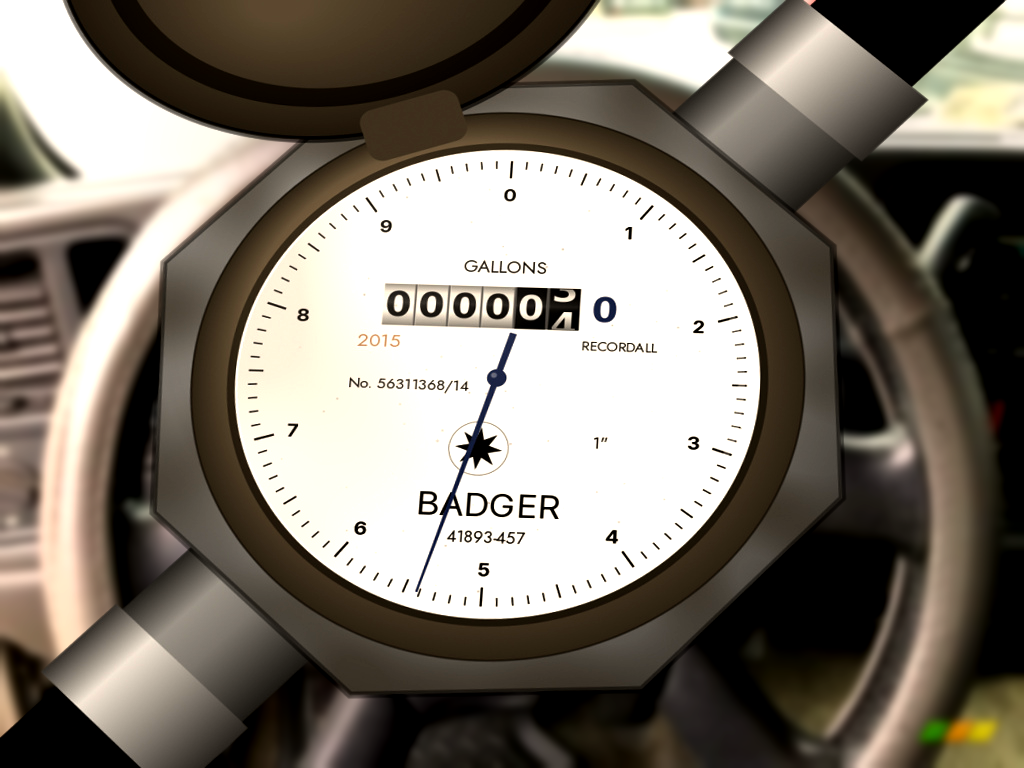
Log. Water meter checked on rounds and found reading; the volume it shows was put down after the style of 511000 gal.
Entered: 35.4 gal
